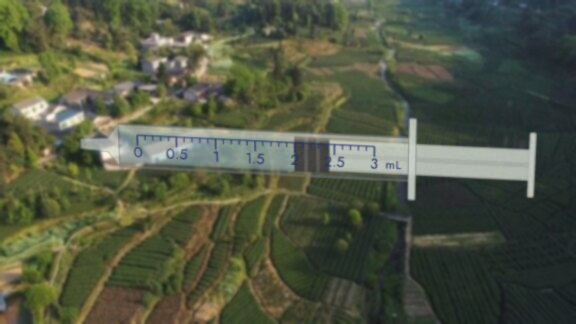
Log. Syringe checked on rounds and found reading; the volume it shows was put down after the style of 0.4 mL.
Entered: 2 mL
